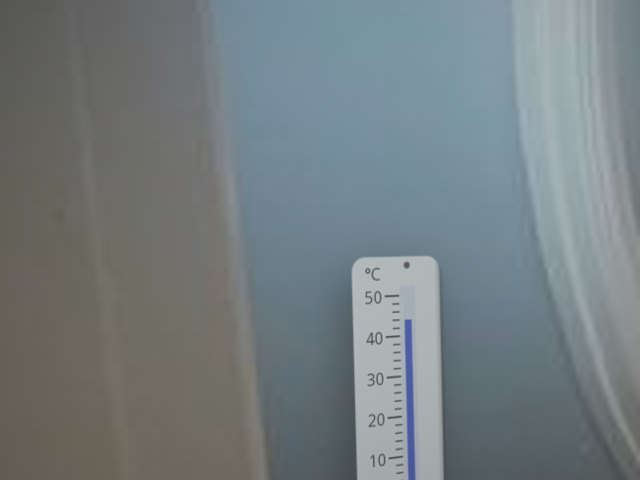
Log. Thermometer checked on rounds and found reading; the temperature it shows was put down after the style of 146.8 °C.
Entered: 44 °C
